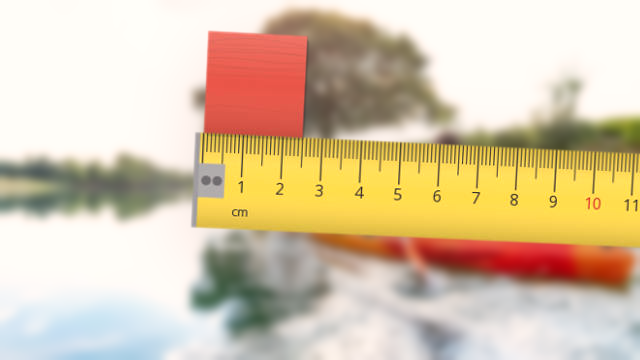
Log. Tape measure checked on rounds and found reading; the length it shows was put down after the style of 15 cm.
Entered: 2.5 cm
